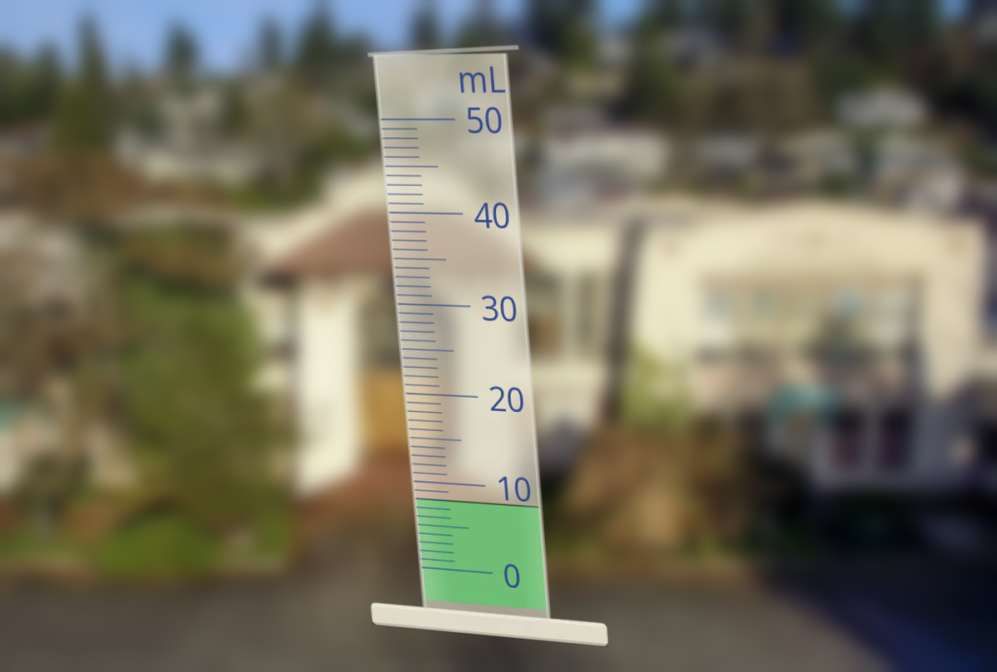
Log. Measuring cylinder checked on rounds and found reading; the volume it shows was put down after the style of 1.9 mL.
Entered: 8 mL
